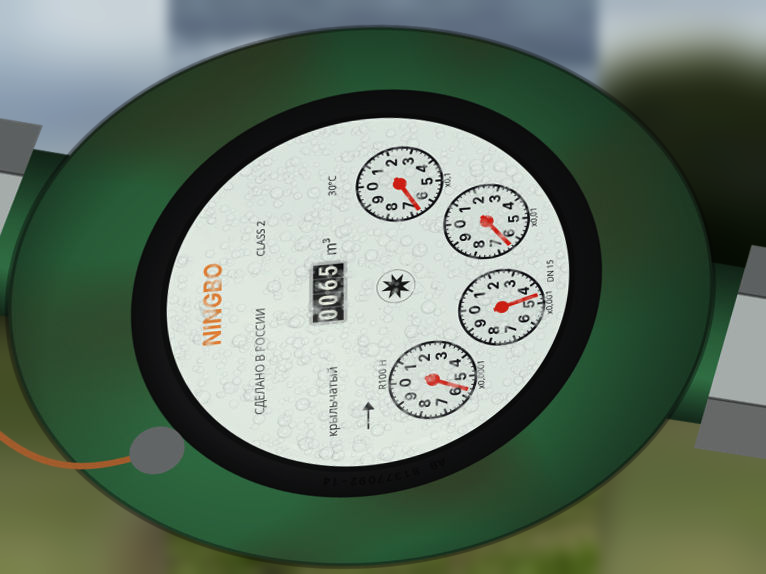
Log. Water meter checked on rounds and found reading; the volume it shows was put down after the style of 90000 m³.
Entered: 65.6645 m³
